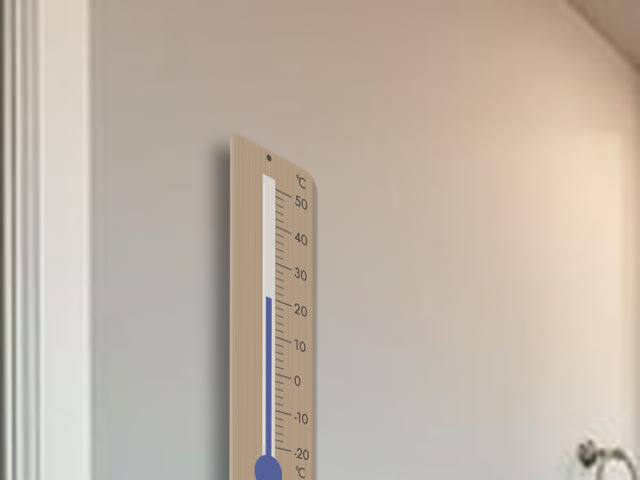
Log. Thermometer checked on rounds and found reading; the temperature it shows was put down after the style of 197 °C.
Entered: 20 °C
